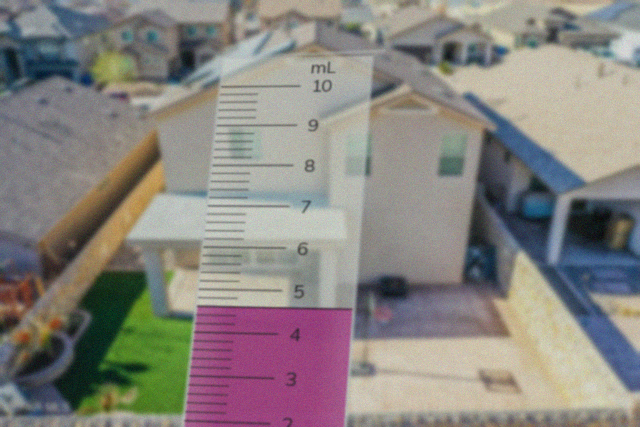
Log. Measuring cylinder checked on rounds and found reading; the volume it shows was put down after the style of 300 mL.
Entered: 4.6 mL
